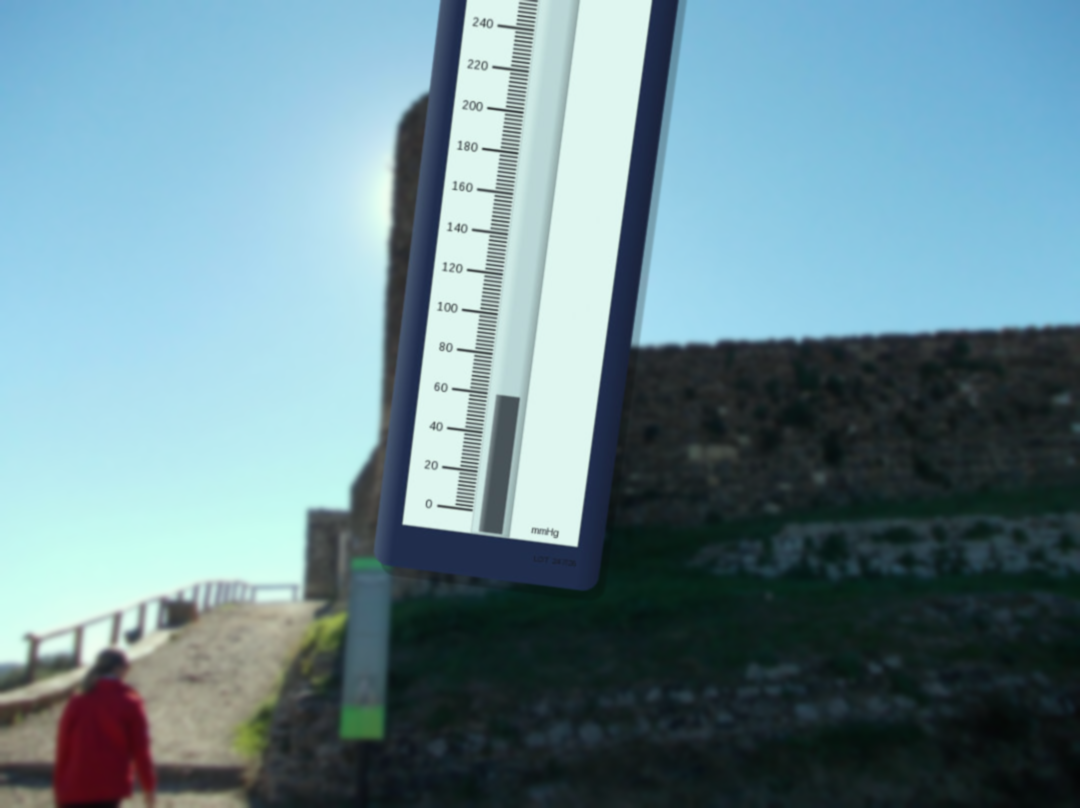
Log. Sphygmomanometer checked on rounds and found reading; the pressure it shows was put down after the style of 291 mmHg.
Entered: 60 mmHg
